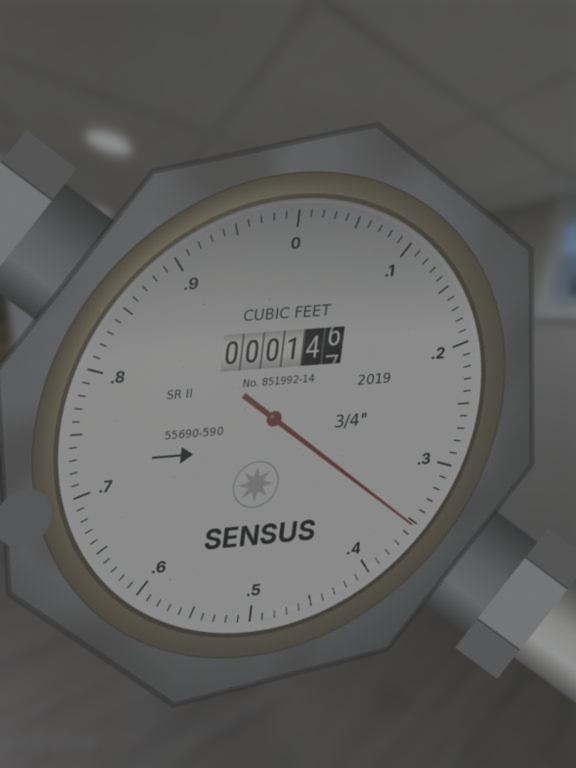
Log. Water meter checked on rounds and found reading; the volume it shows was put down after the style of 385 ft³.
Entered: 146.35 ft³
